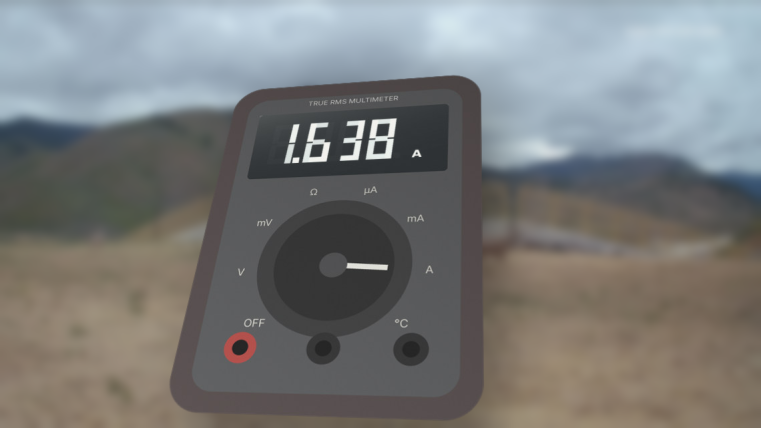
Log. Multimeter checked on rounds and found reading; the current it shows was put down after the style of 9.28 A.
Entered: 1.638 A
